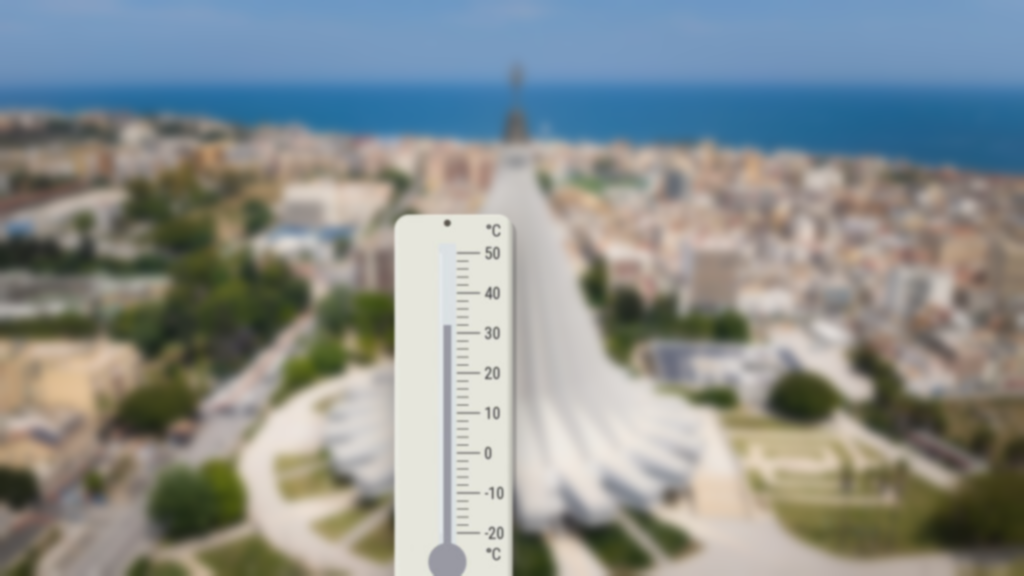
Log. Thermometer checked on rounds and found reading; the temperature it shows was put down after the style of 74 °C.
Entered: 32 °C
